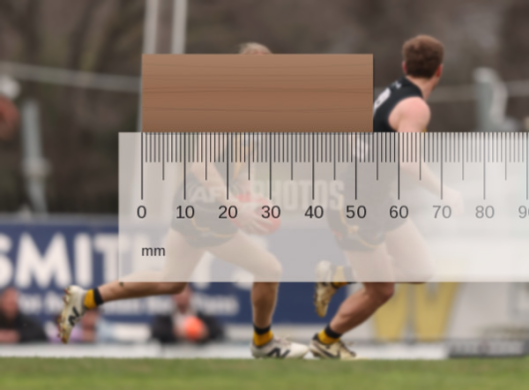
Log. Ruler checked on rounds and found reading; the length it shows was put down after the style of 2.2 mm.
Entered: 54 mm
